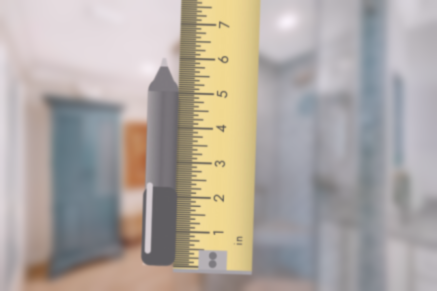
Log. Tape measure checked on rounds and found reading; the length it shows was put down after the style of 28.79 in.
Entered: 6 in
